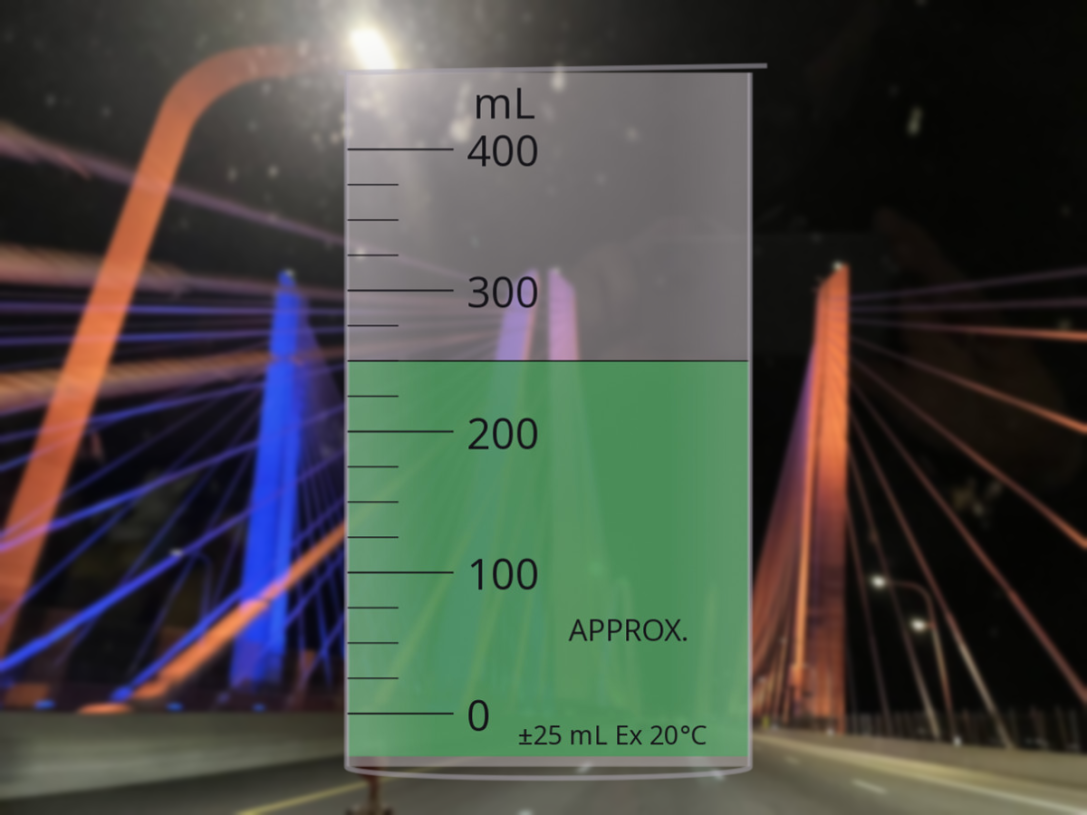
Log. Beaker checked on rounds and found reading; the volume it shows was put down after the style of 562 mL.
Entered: 250 mL
